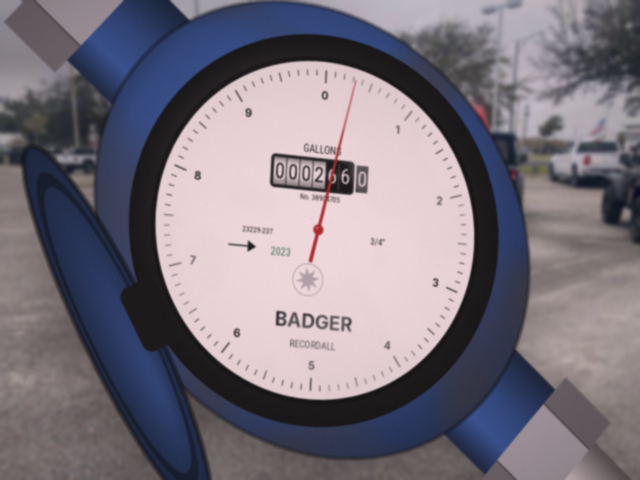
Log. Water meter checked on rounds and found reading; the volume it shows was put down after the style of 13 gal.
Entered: 2660.3 gal
